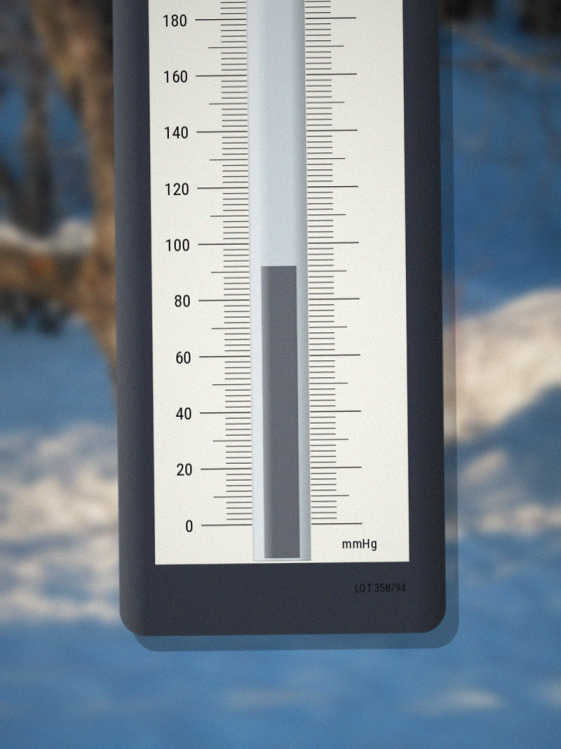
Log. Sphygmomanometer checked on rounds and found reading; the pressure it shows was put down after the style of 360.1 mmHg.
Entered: 92 mmHg
